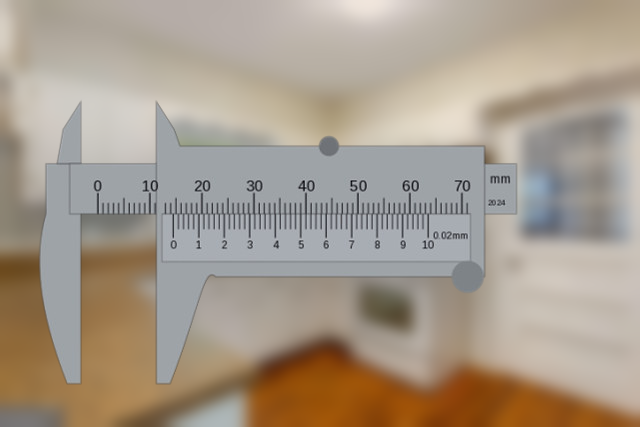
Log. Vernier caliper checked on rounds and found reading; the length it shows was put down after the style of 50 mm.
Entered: 14.5 mm
